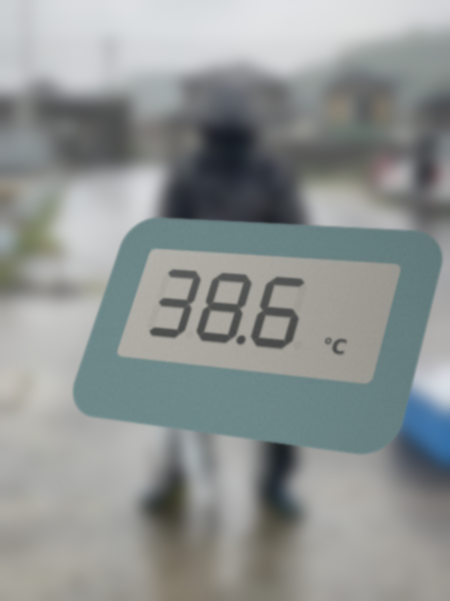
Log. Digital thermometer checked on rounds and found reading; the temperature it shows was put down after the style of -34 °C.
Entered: 38.6 °C
